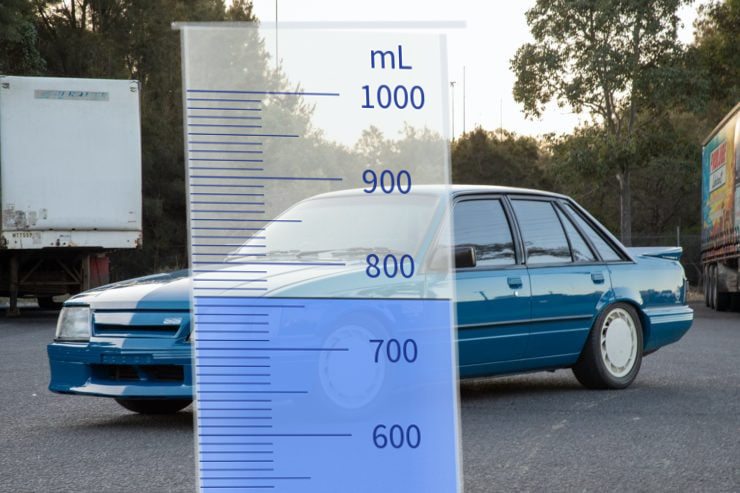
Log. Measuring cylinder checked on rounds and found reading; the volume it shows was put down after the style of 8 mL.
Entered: 760 mL
